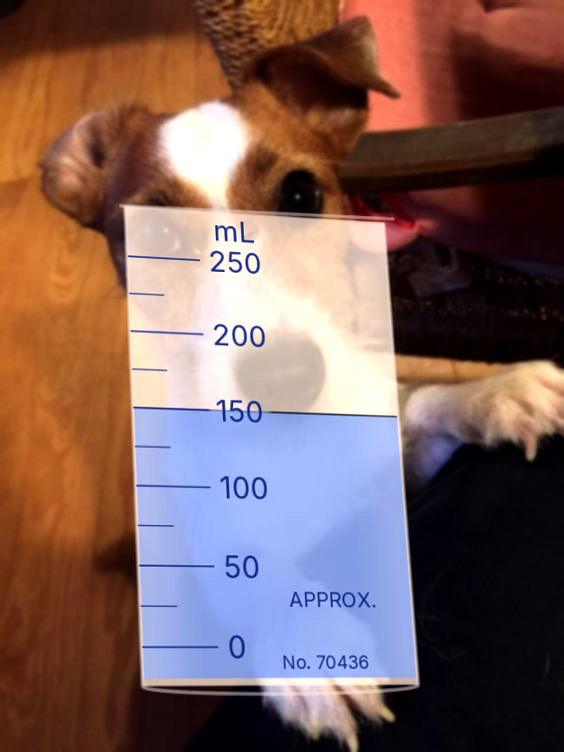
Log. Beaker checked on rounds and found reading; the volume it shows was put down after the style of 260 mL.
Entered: 150 mL
